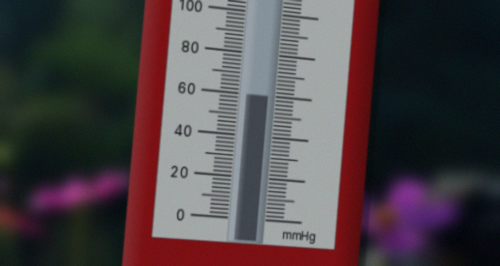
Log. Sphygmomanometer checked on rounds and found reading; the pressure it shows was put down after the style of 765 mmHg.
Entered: 60 mmHg
